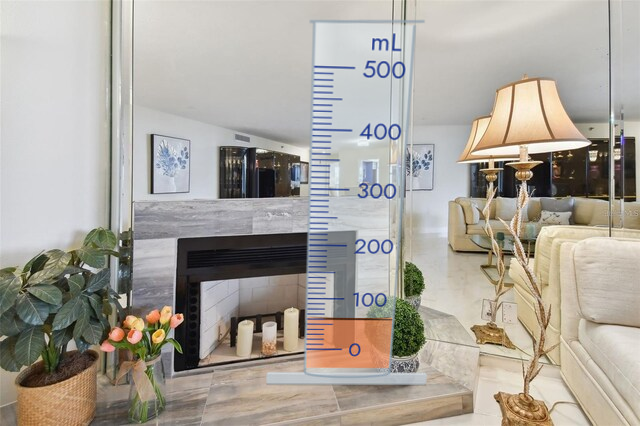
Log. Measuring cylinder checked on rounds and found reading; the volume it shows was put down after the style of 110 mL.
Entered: 60 mL
